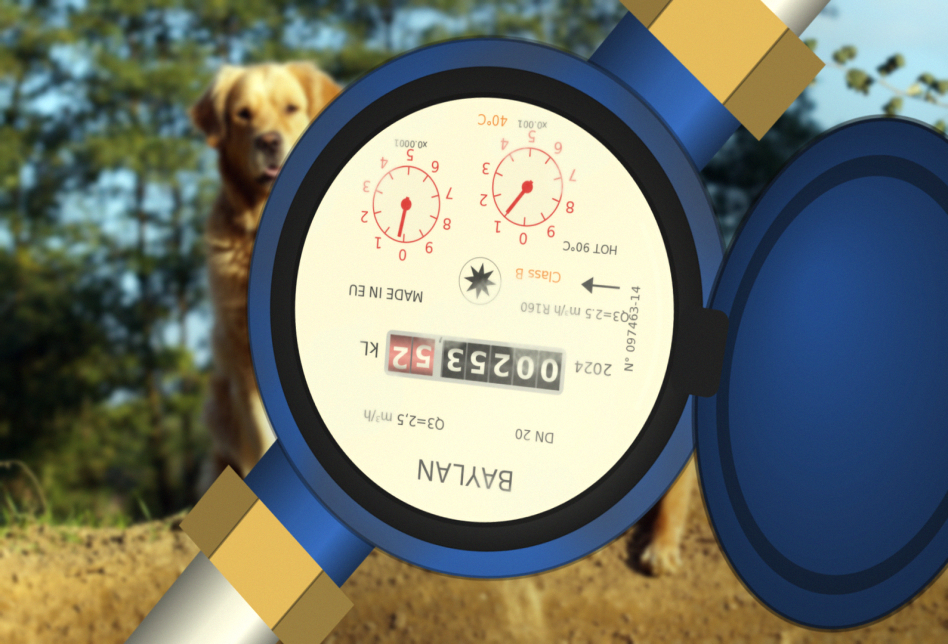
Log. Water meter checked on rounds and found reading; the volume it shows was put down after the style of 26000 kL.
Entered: 253.5210 kL
